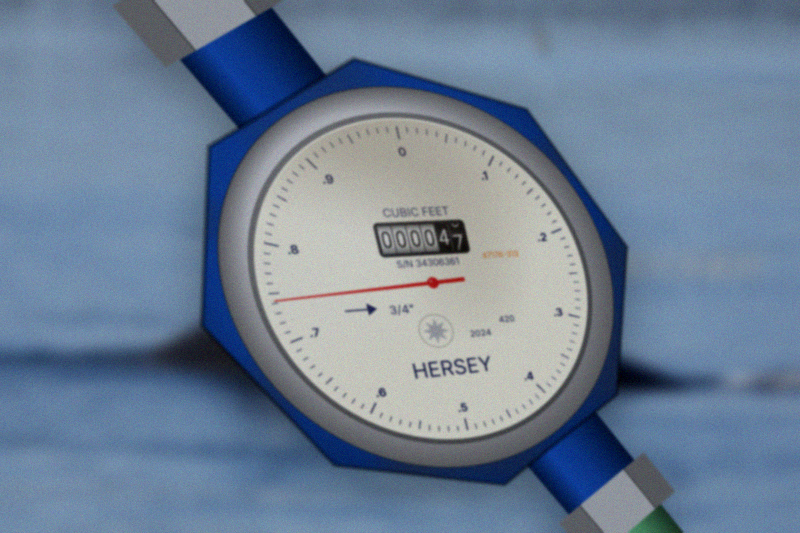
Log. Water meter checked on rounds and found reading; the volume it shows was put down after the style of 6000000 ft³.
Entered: 46.74 ft³
